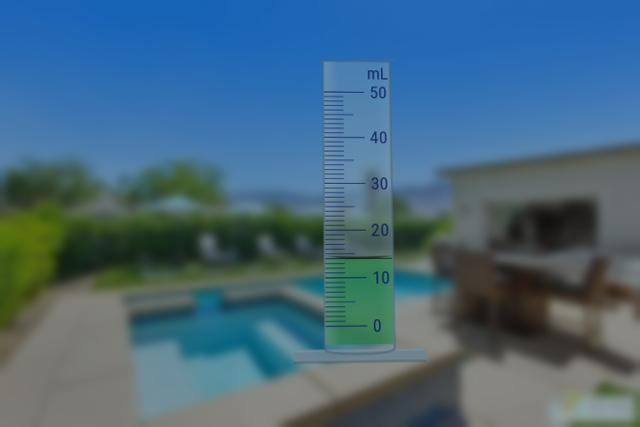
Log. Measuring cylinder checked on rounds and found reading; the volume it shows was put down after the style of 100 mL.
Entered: 14 mL
